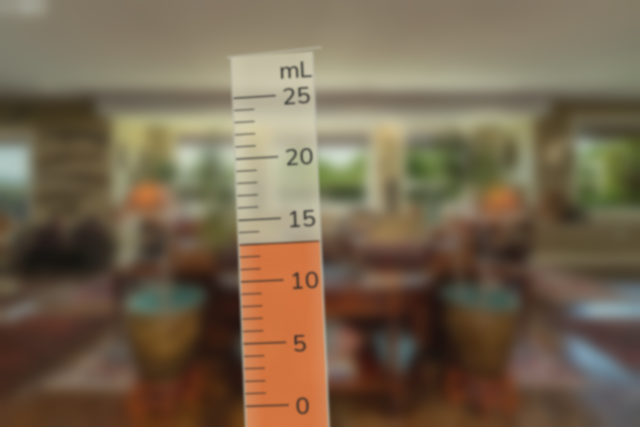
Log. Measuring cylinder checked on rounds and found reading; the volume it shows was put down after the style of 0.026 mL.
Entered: 13 mL
